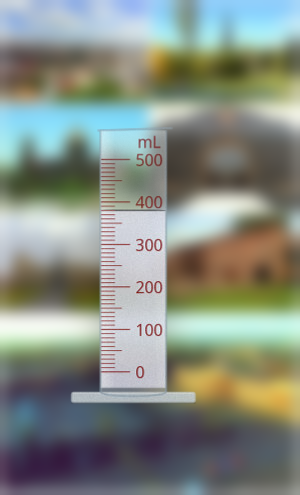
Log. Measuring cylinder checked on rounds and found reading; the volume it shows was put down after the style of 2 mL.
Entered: 380 mL
